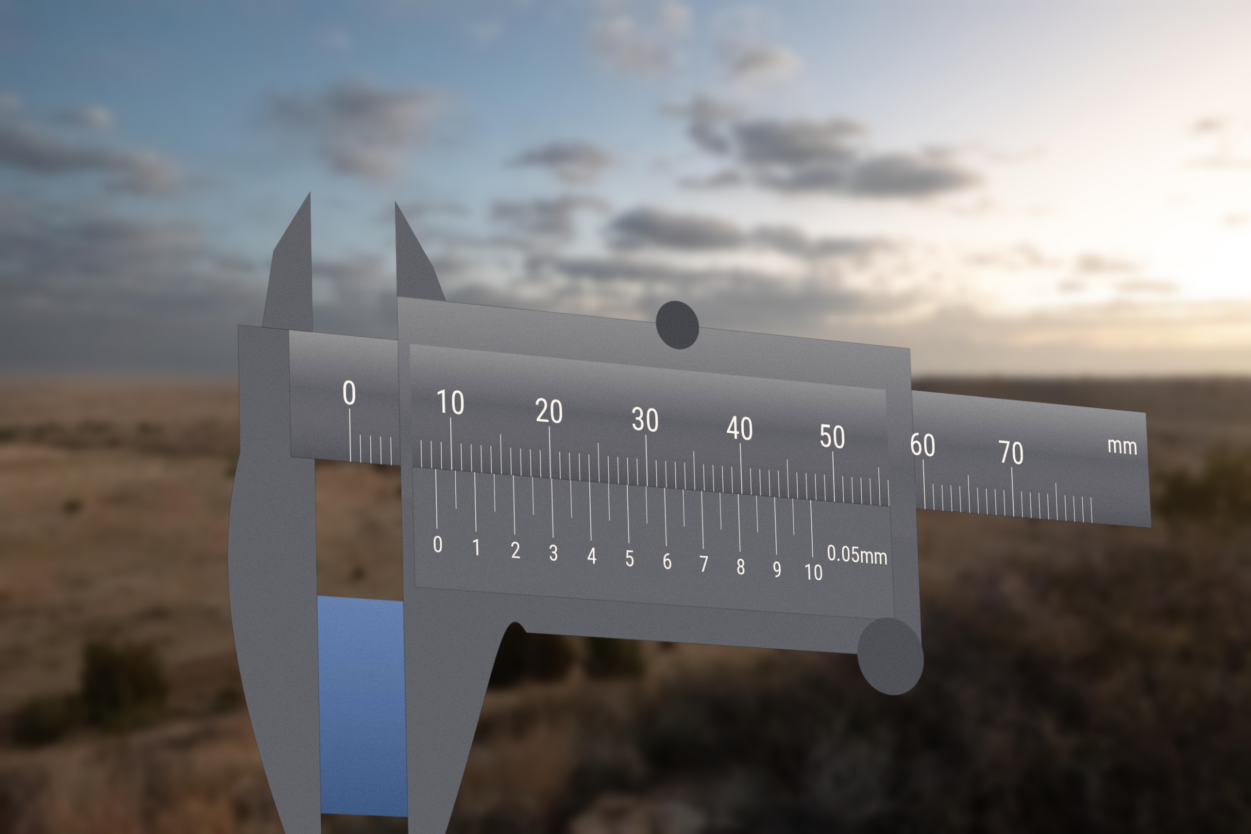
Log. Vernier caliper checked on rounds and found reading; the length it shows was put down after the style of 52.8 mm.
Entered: 8.4 mm
